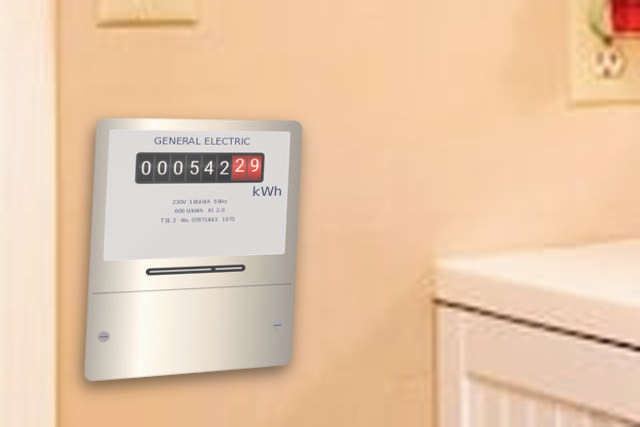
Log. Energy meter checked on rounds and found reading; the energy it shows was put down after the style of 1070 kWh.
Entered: 542.29 kWh
